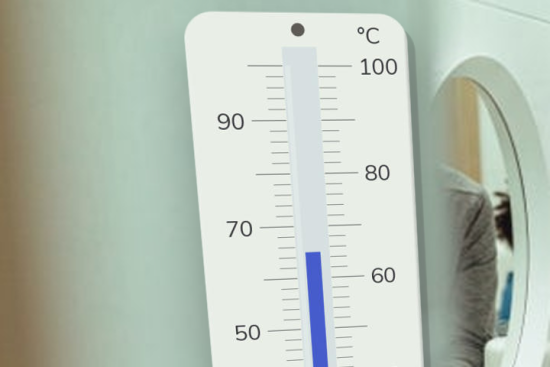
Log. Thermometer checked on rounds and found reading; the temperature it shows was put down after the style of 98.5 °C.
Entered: 65 °C
